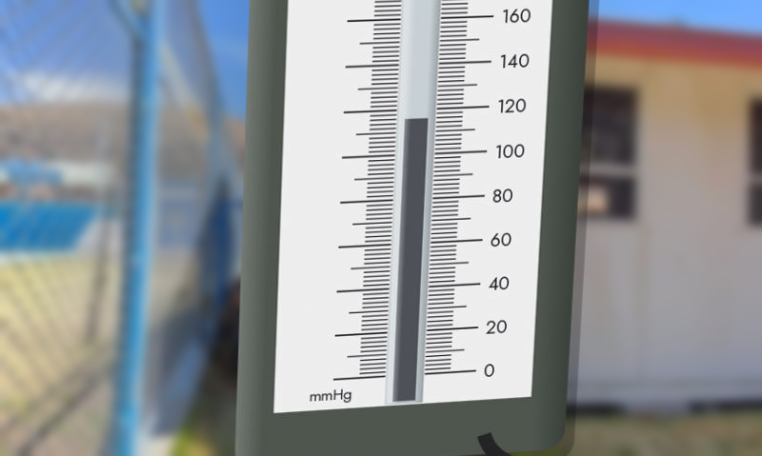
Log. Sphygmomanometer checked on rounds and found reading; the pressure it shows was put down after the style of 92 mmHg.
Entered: 116 mmHg
